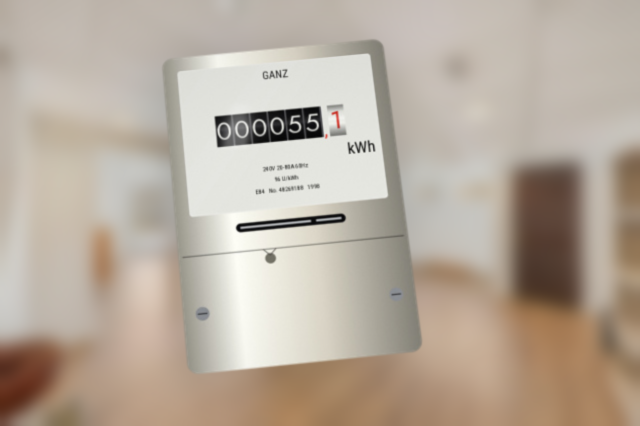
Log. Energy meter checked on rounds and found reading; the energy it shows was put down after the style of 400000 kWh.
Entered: 55.1 kWh
